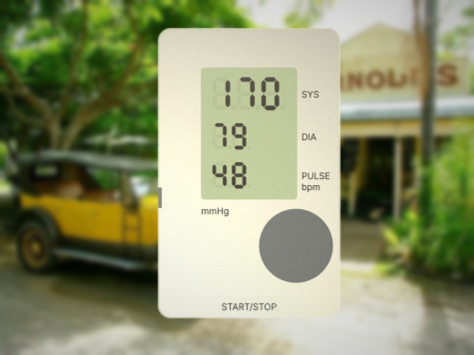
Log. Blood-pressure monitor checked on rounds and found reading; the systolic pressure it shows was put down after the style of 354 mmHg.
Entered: 170 mmHg
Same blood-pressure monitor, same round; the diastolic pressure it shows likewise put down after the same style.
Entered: 79 mmHg
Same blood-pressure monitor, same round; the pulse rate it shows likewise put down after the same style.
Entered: 48 bpm
